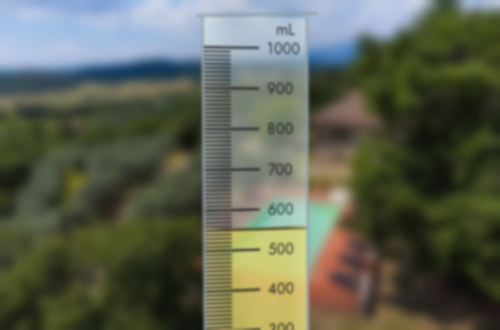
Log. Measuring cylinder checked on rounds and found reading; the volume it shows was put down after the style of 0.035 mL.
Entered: 550 mL
